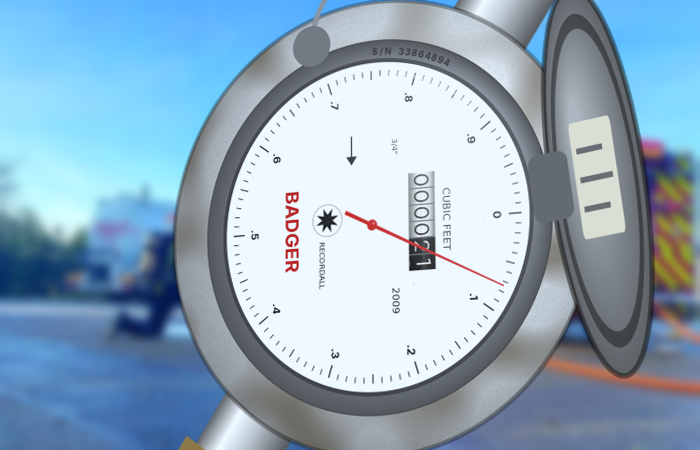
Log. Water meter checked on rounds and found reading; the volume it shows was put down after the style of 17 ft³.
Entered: 21.07 ft³
